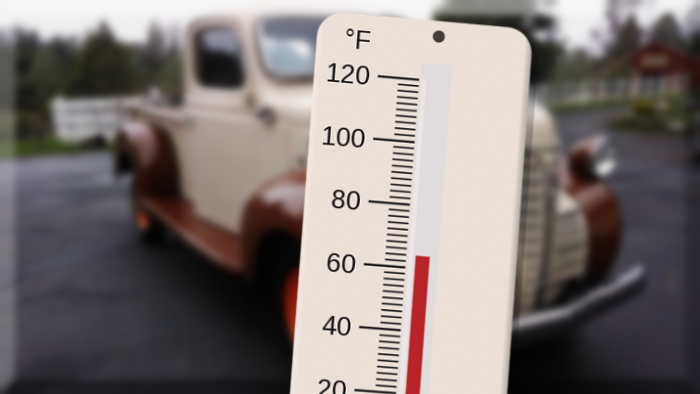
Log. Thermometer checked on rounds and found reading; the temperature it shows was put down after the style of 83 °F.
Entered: 64 °F
